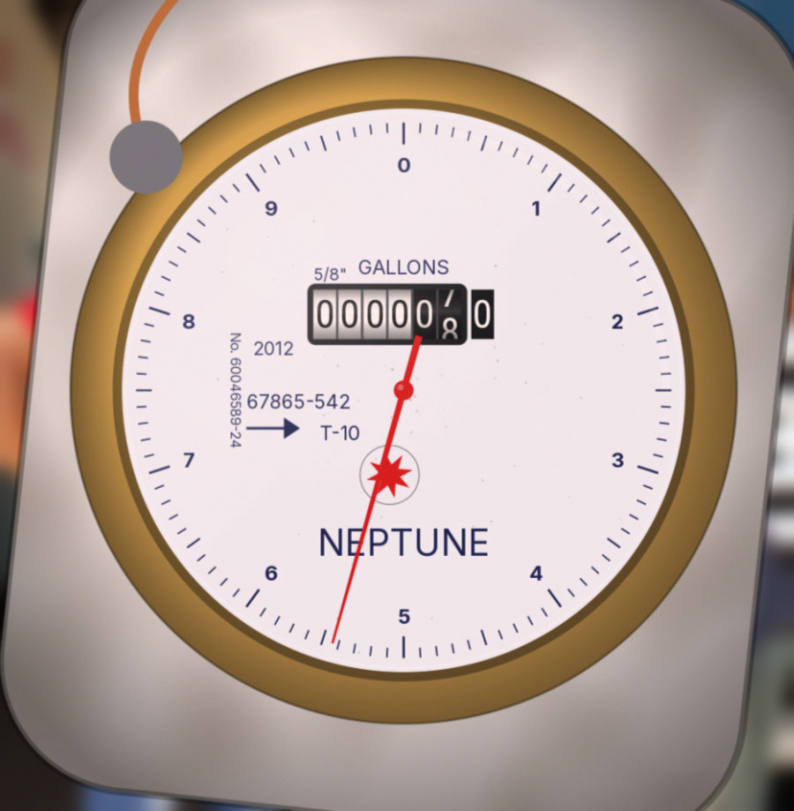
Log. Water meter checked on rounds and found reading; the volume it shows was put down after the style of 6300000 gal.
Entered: 75.4 gal
